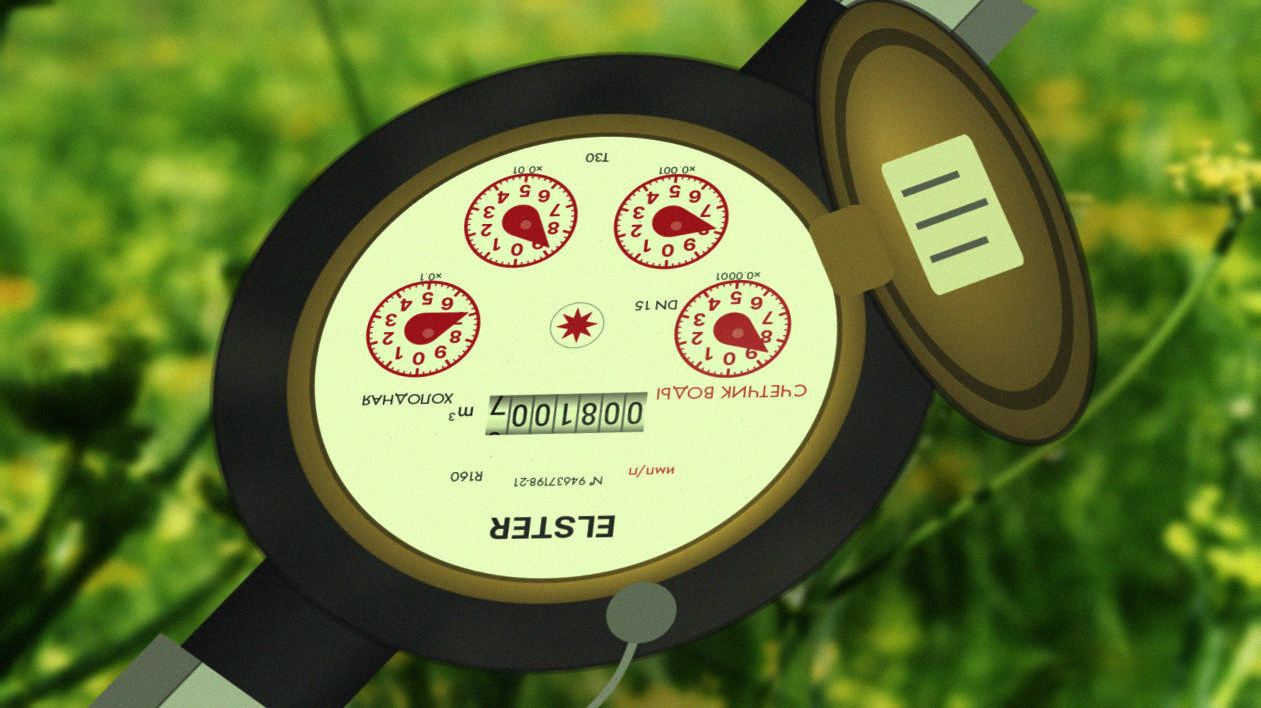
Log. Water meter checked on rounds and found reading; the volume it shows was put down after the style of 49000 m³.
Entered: 81006.6878 m³
